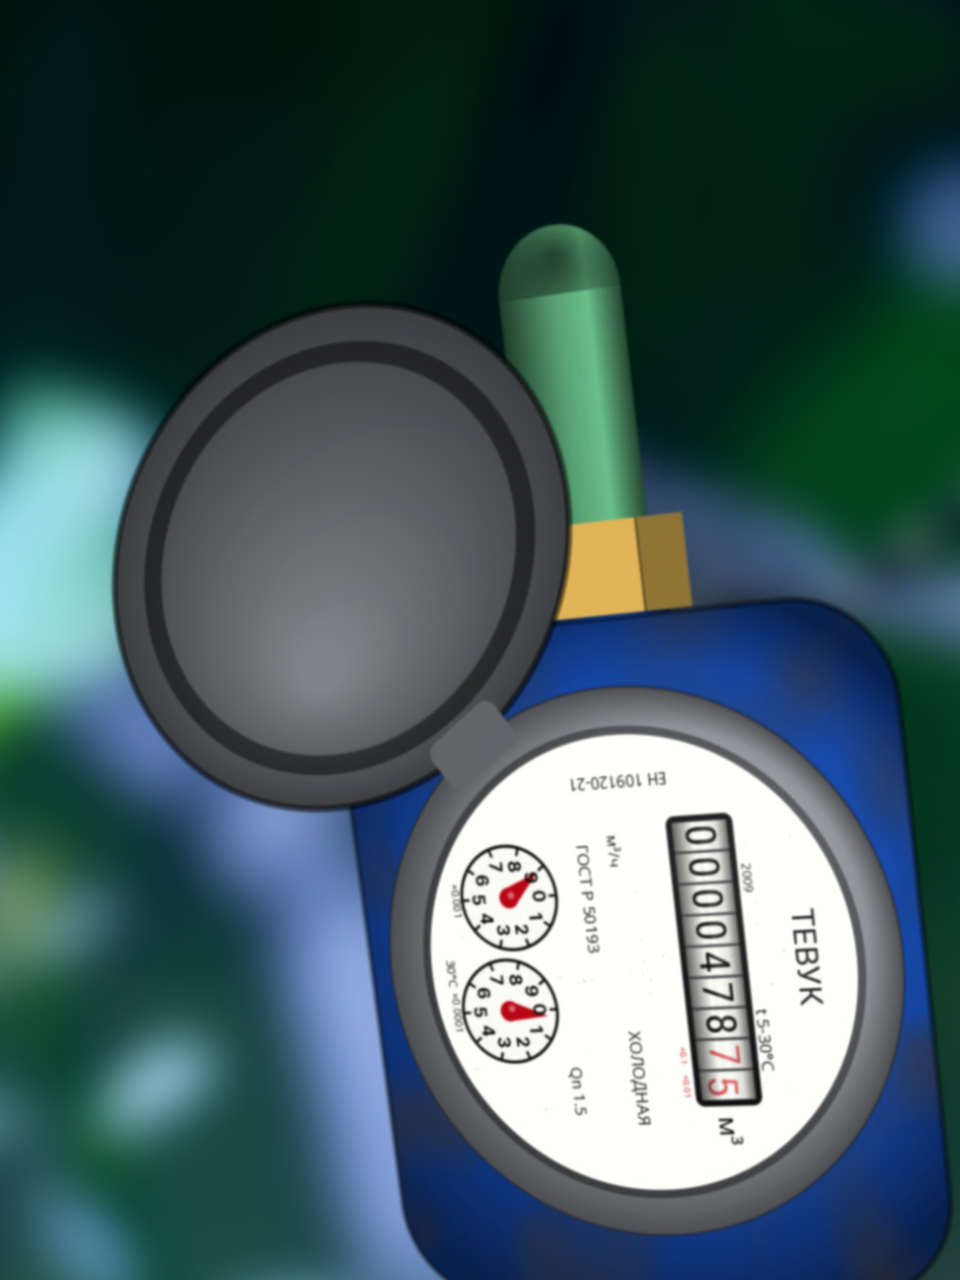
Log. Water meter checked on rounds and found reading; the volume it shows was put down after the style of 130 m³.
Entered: 478.7490 m³
